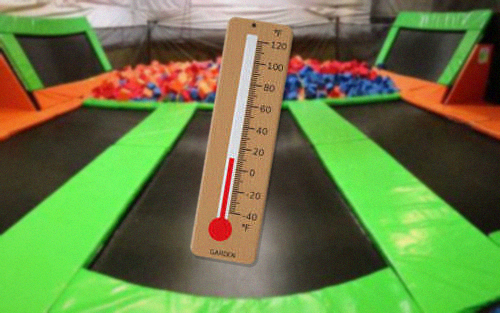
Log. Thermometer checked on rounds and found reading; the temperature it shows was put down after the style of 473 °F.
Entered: 10 °F
